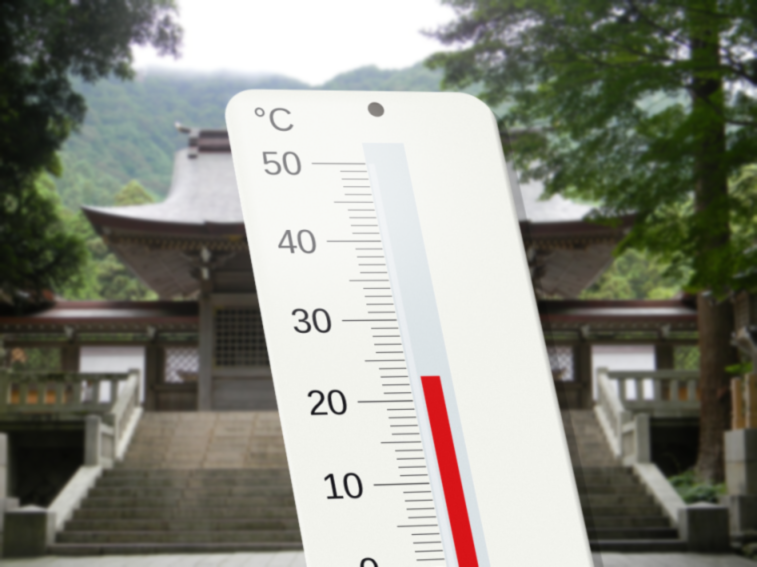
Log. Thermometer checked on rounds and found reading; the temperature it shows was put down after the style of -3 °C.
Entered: 23 °C
